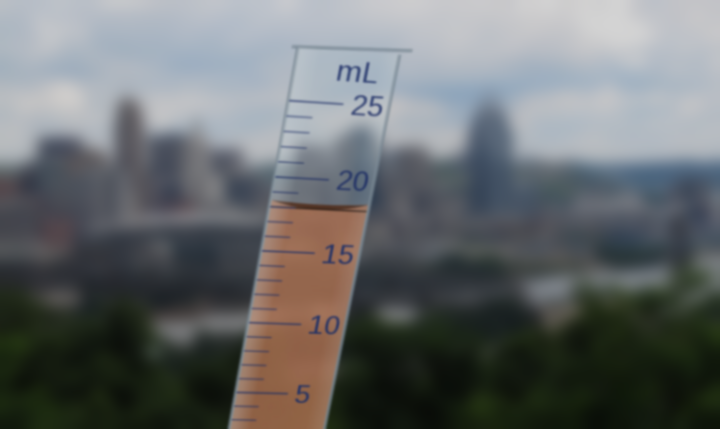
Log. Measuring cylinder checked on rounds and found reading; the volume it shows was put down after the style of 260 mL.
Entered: 18 mL
